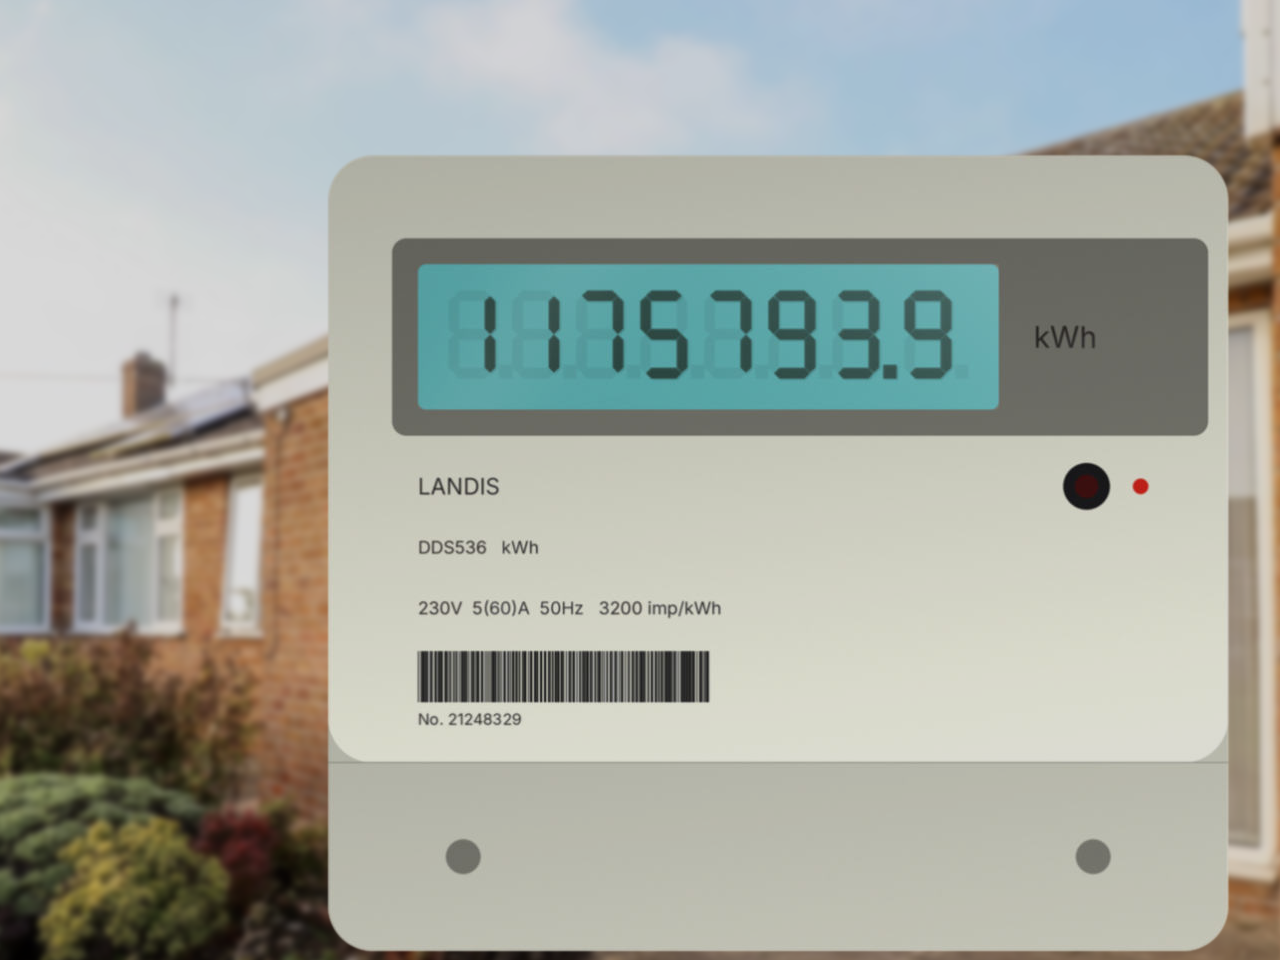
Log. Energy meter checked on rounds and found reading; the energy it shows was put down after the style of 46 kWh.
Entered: 1175793.9 kWh
